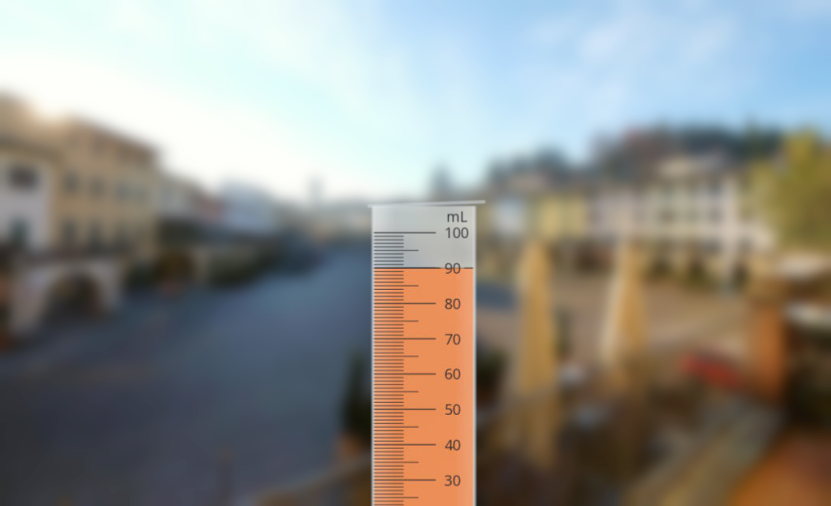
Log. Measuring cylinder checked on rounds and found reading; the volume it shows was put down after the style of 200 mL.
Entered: 90 mL
